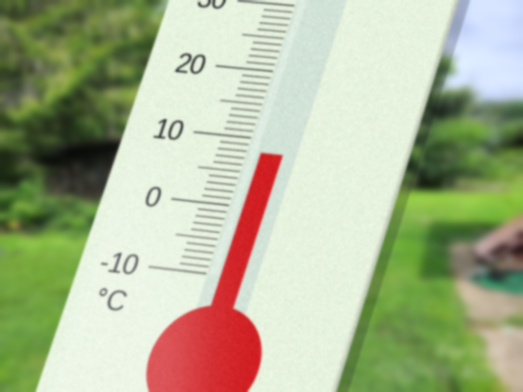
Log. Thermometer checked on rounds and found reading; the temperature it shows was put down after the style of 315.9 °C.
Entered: 8 °C
